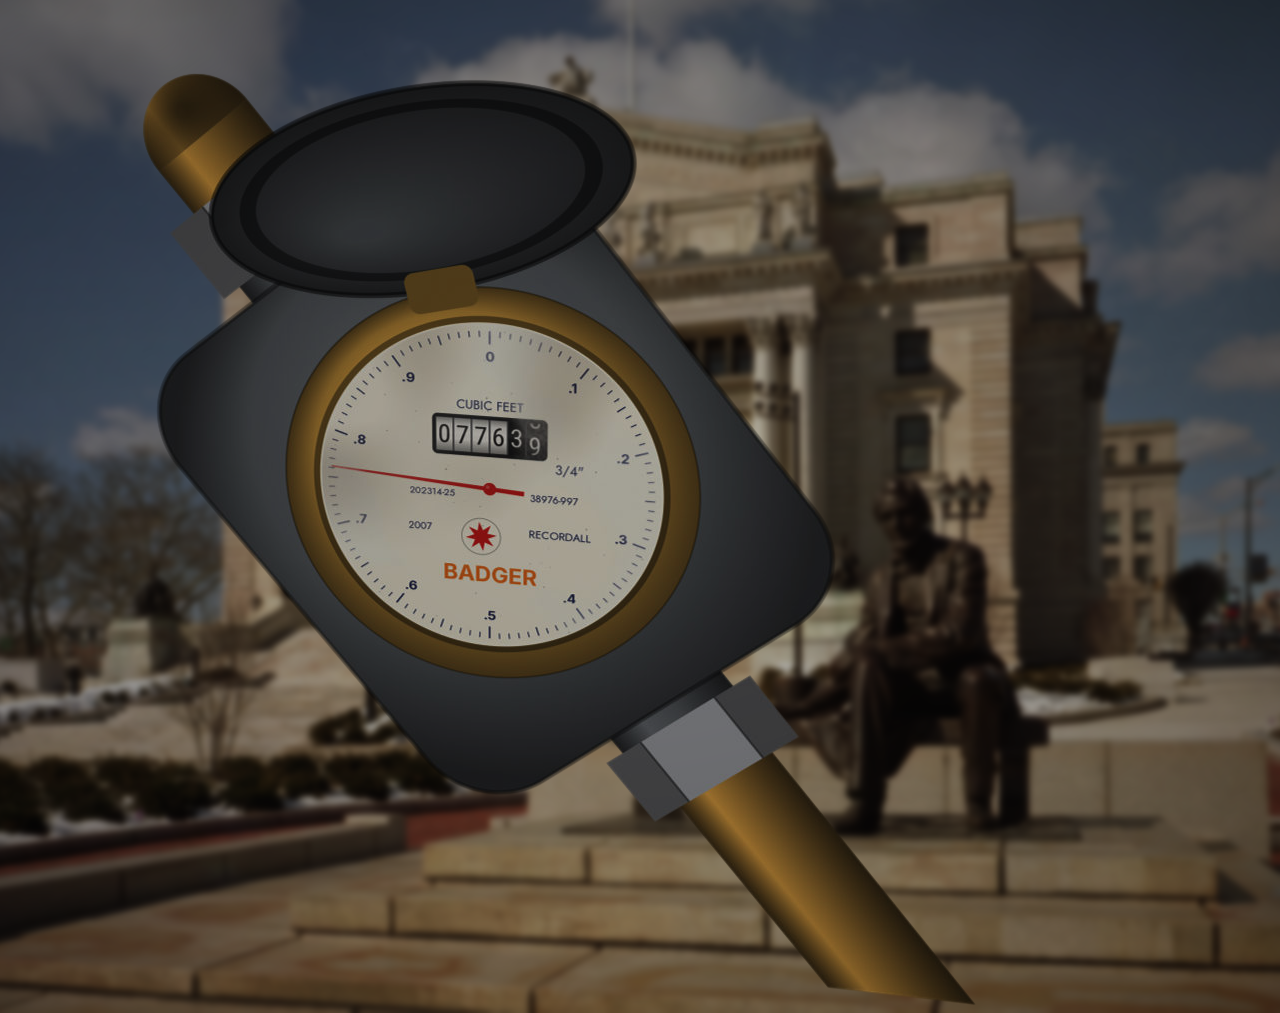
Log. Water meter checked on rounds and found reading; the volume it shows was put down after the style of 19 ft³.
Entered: 77638.76 ft³
